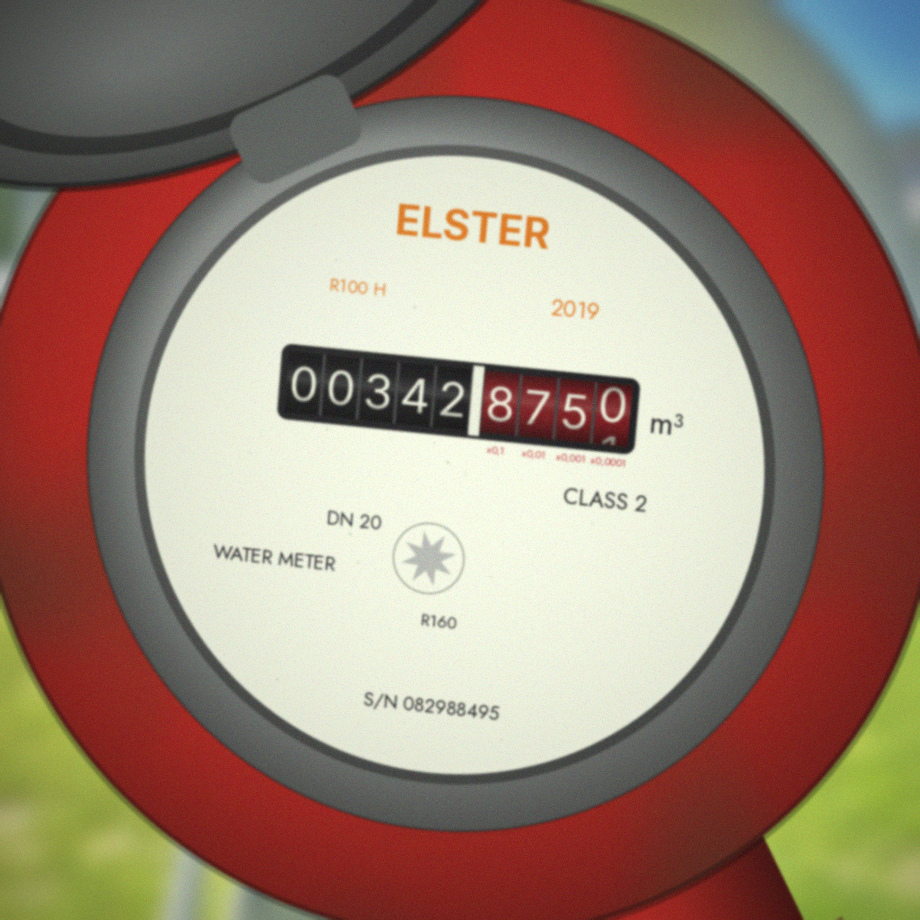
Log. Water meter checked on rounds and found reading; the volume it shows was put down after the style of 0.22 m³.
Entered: 342.8750 m³
